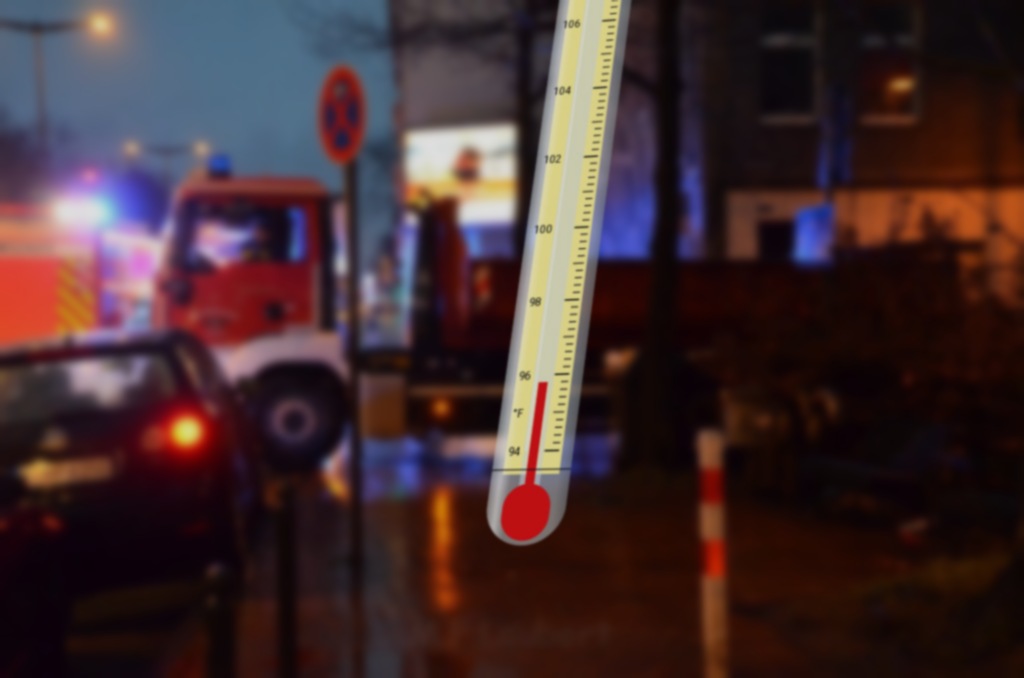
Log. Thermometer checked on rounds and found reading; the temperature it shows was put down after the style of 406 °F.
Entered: 95.8 °F
